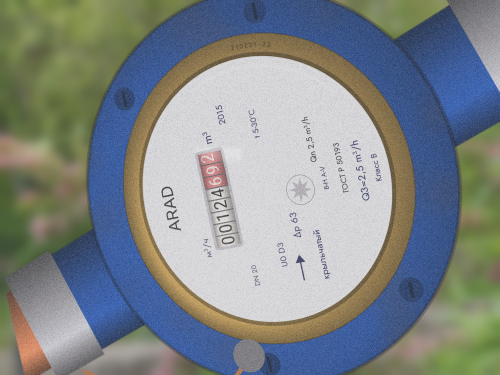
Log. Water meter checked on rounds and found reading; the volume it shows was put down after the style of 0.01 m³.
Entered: 124.692 m³
